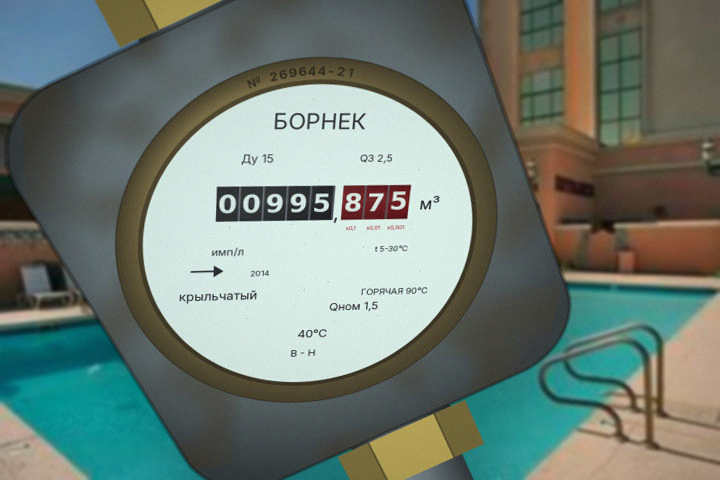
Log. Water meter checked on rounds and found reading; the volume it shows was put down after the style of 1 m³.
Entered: 995.875 m³
